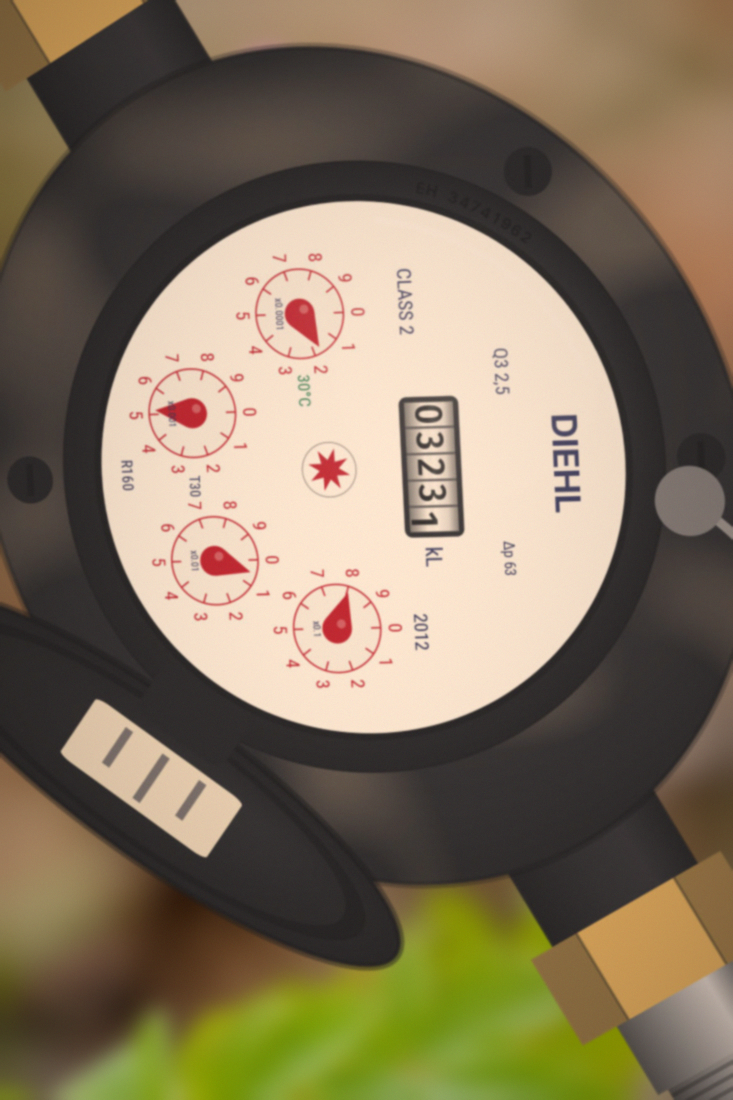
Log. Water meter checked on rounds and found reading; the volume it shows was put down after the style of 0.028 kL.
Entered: 3230.8051 kL
